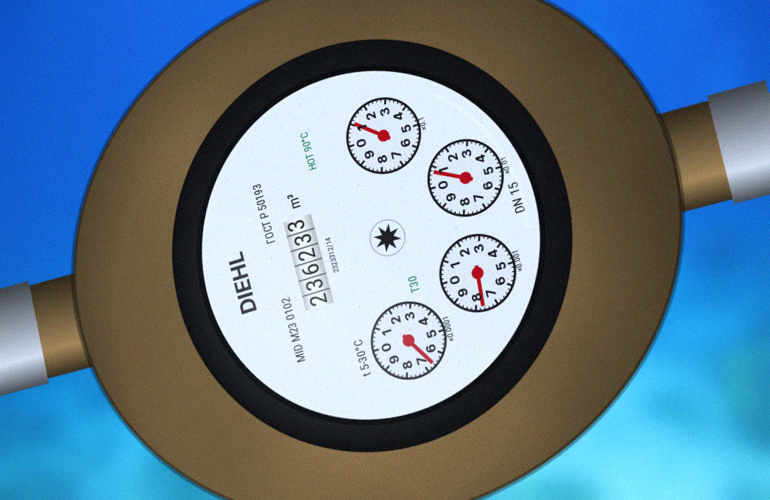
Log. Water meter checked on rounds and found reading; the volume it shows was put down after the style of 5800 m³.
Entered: 236233.1076 m³
